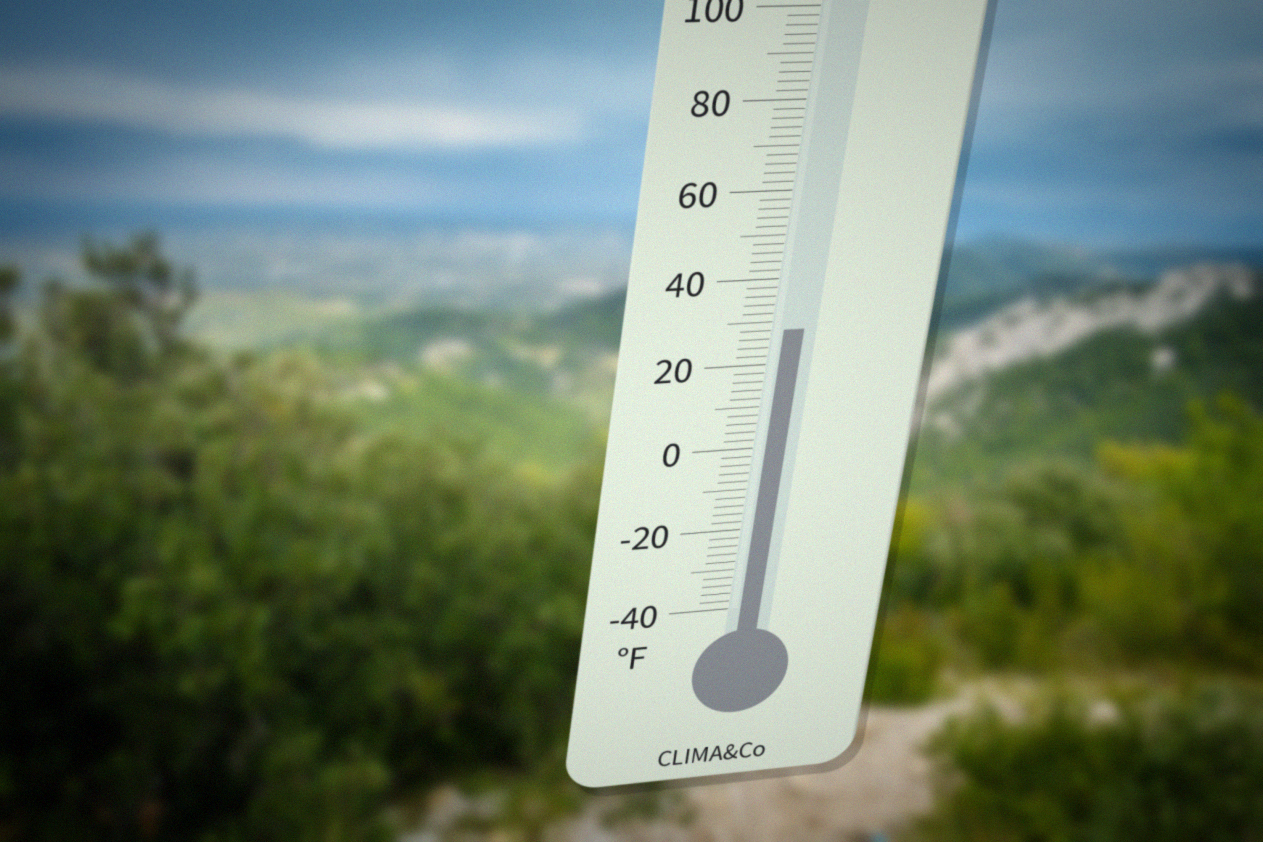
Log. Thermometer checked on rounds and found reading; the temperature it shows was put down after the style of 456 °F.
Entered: 28 °F
